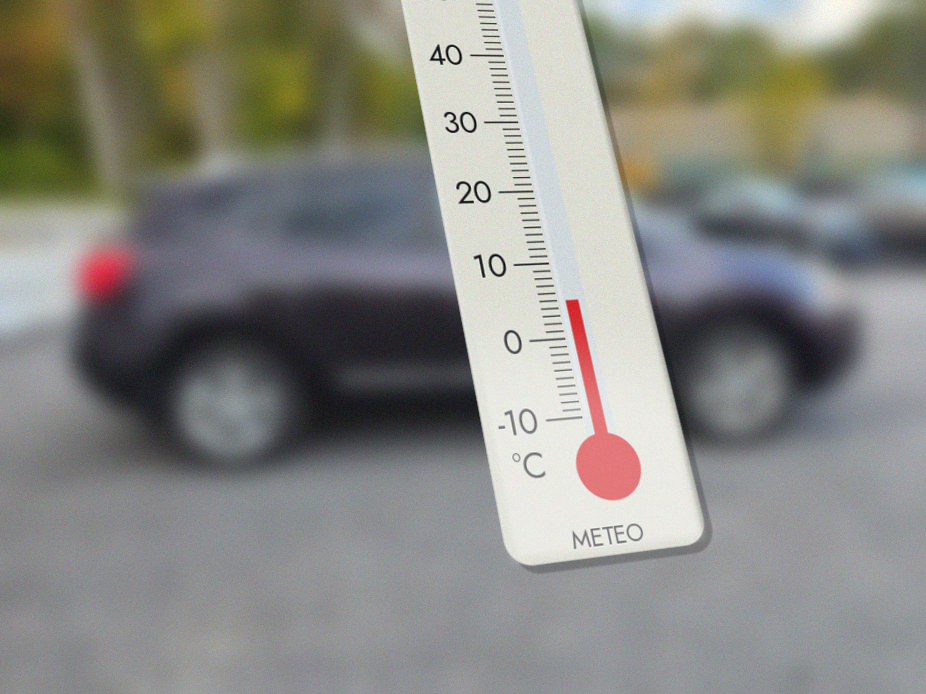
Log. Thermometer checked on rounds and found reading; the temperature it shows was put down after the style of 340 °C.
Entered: 5 °C
